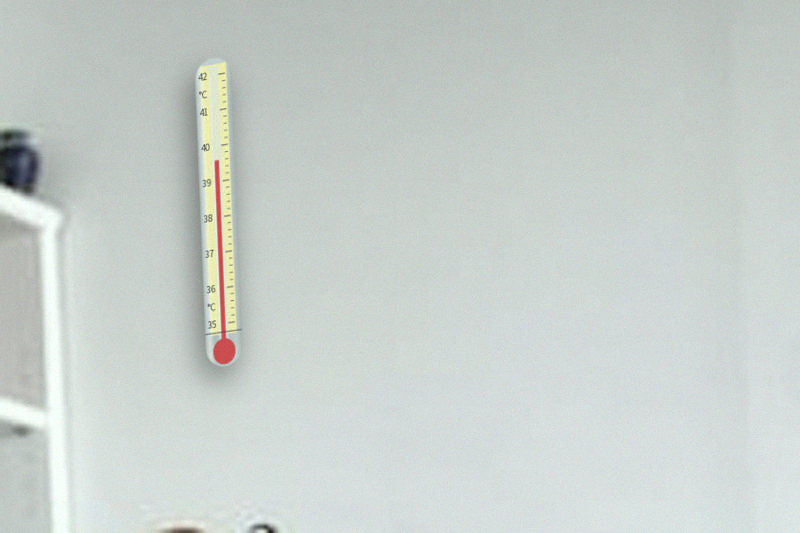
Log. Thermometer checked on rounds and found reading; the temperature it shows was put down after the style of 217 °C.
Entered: 39.6 °C
